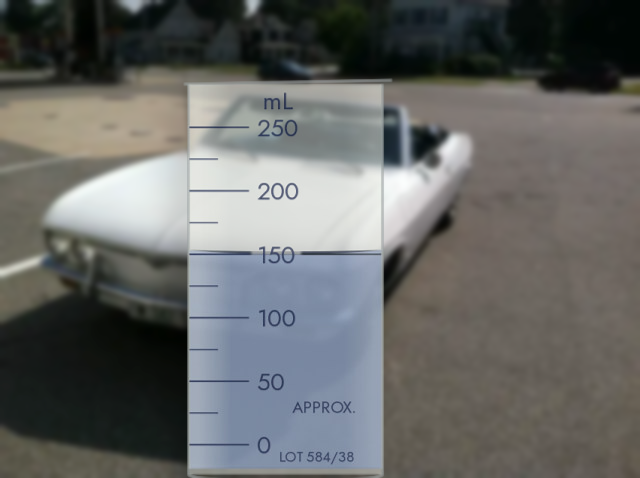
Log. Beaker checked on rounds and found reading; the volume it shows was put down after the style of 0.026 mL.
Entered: 150 mL
